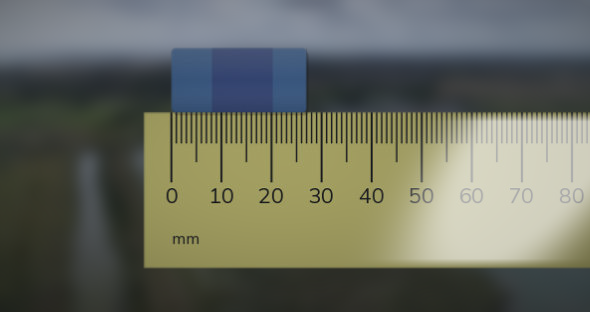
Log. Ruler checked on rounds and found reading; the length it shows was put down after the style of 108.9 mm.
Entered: 27 mm
